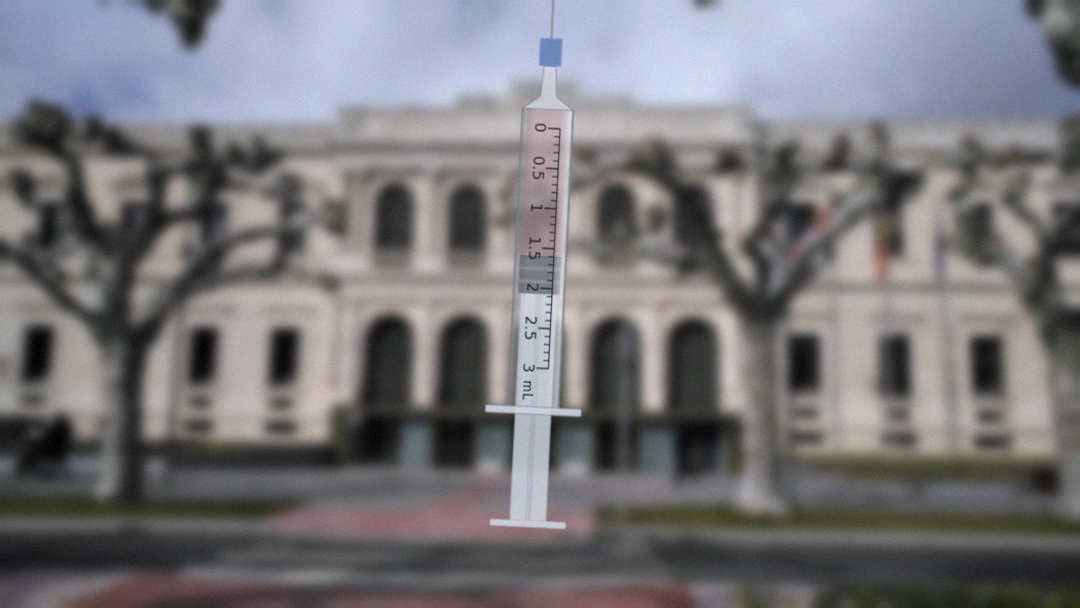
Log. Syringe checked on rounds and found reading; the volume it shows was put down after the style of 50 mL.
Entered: 1.6 mL
